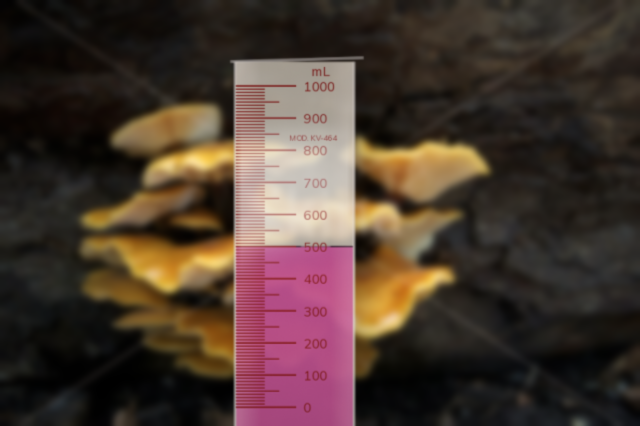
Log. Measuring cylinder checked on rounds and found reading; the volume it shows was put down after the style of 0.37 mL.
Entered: 500 mL
